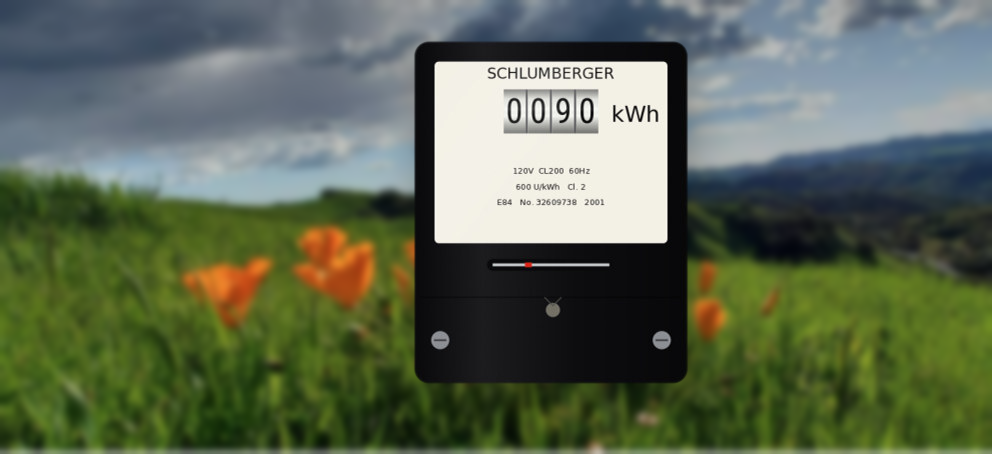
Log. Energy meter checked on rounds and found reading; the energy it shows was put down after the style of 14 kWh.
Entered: 90 kWh
